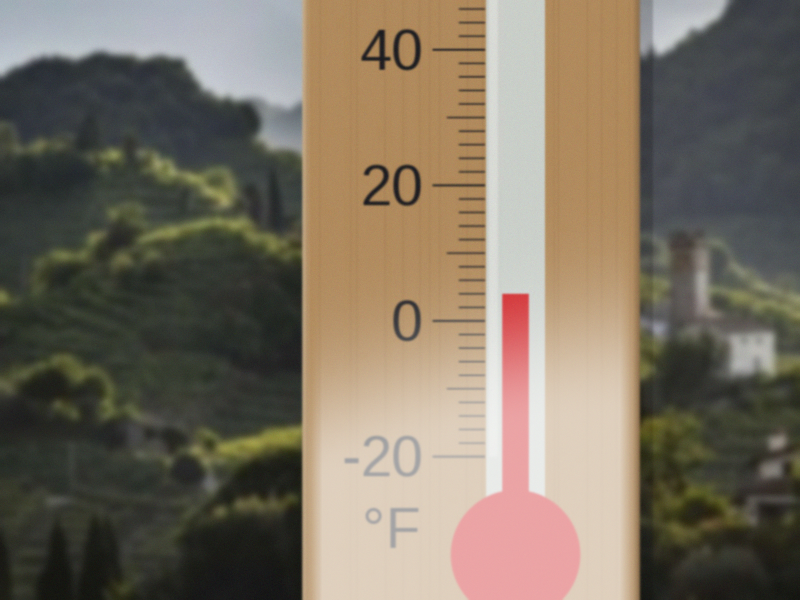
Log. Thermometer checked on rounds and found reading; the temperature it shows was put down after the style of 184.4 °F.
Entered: 4 °F
